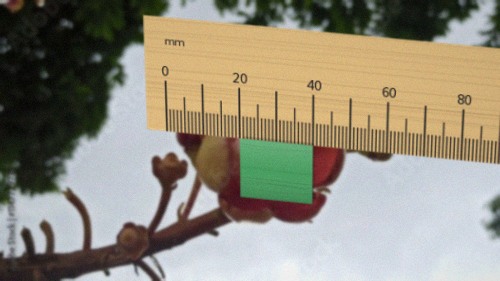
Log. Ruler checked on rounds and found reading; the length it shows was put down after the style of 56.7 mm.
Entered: 20 mm
